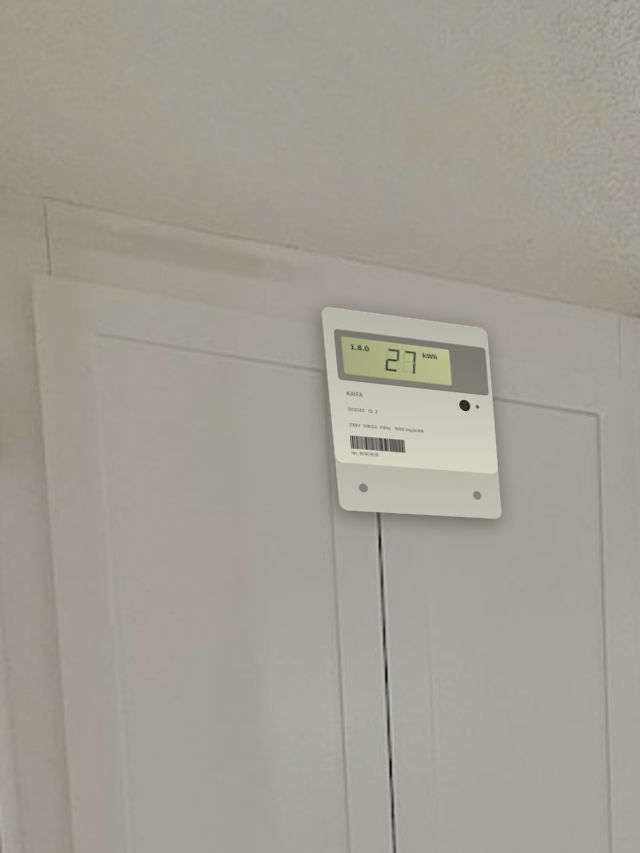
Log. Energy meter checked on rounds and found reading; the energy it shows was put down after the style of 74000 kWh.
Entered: 27 kWh
